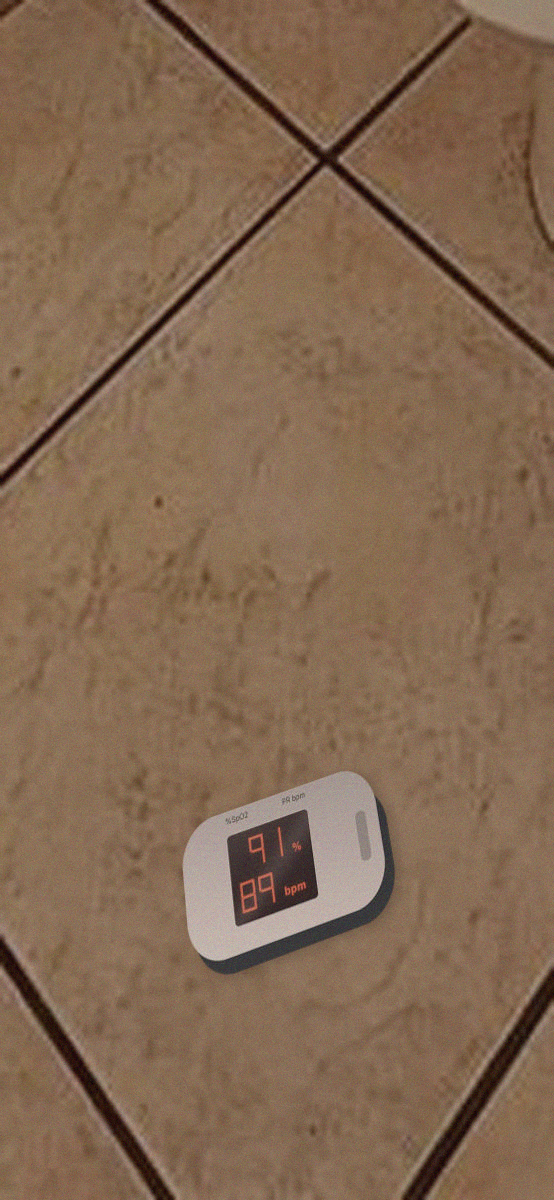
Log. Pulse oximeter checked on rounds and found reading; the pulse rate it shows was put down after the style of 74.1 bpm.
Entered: 89 bpm
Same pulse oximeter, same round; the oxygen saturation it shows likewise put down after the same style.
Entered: 91 %
